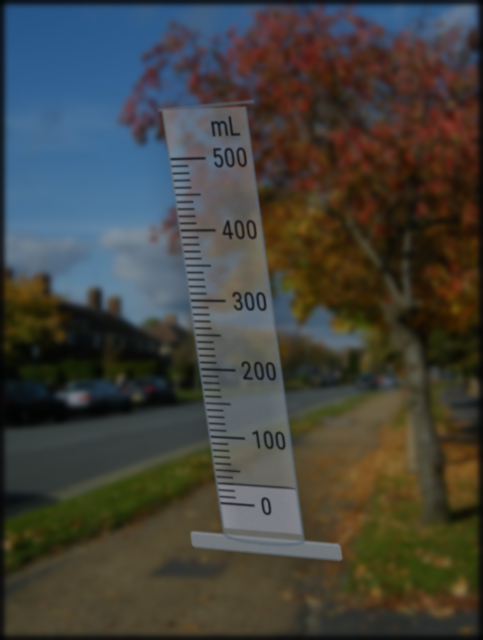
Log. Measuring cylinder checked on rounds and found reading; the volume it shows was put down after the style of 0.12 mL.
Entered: 30 mL
